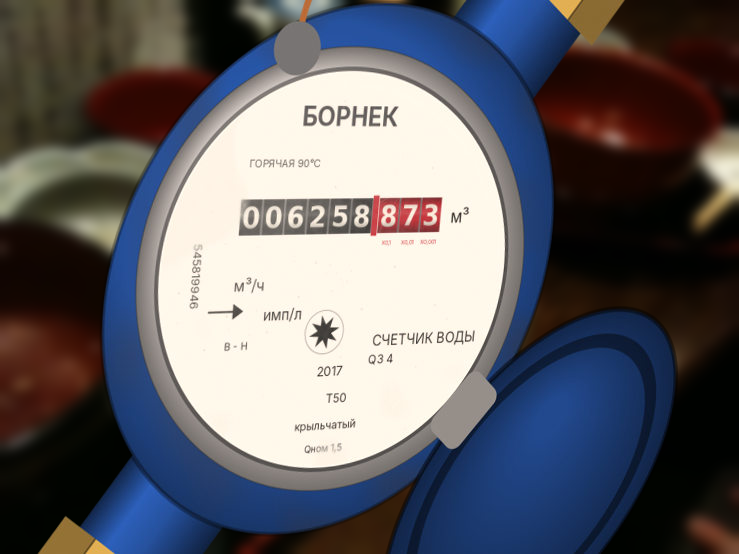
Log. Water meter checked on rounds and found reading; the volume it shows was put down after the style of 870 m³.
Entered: 6258.873 m³
